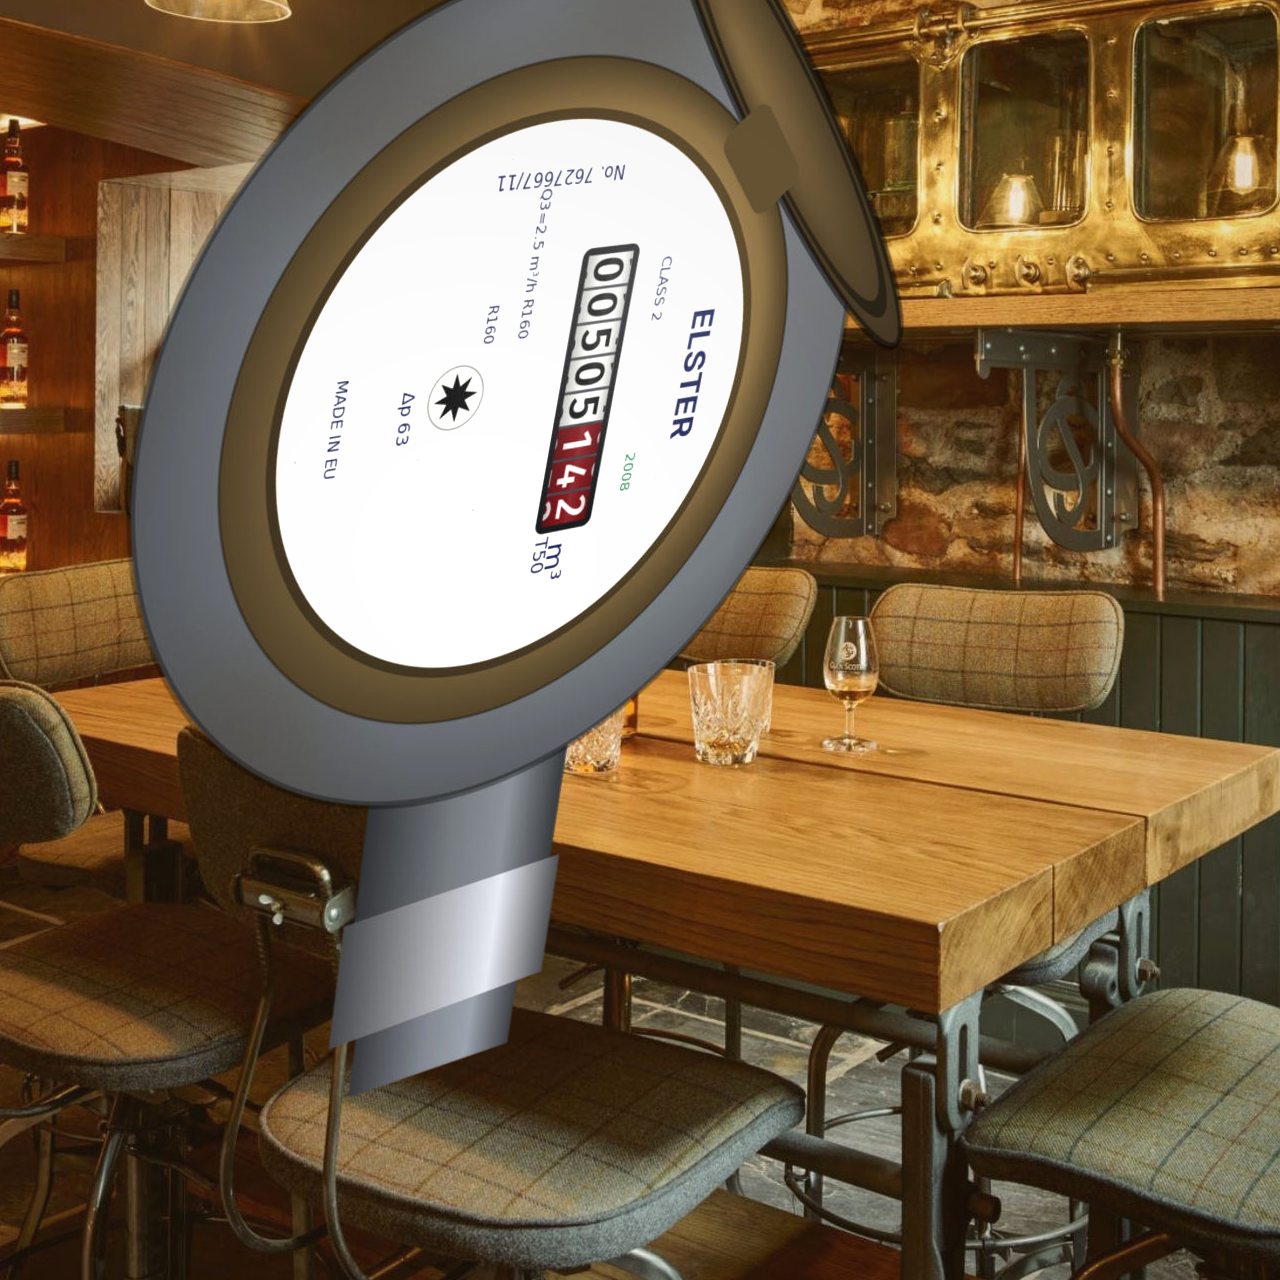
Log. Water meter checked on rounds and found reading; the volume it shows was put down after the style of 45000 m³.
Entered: 505.142 m³
